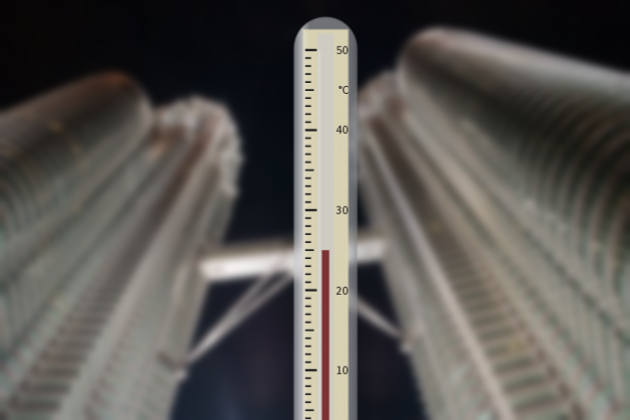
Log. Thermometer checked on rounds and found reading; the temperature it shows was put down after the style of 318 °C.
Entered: 25 °C
